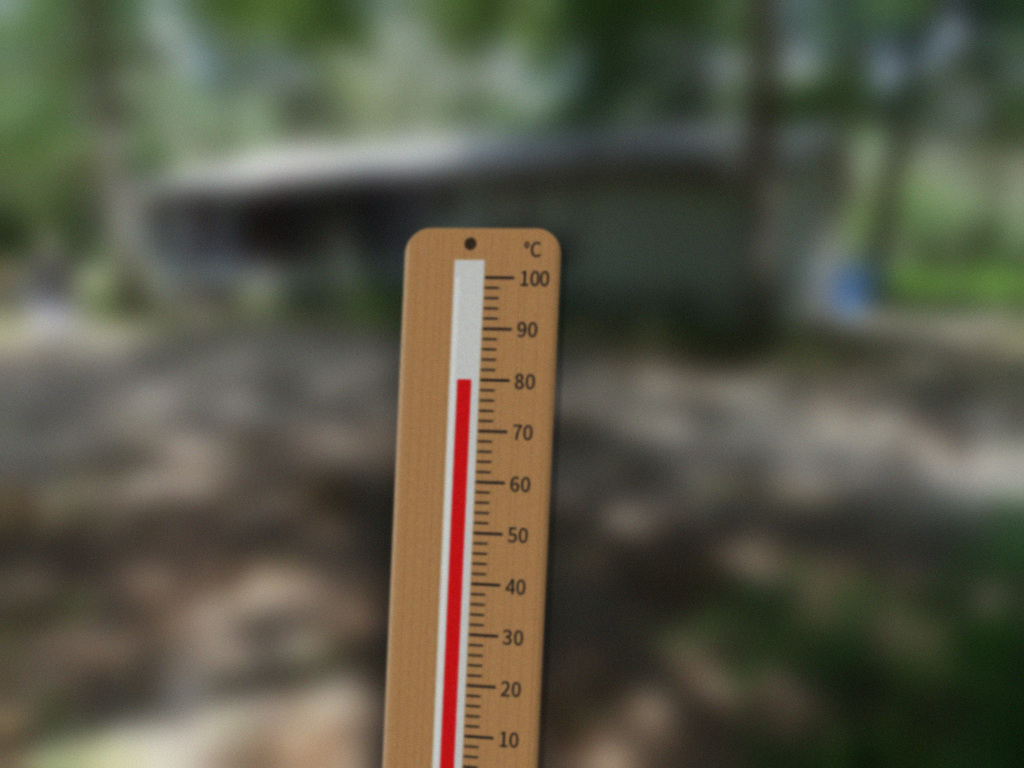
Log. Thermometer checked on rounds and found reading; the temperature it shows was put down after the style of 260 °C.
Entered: 80 °C
